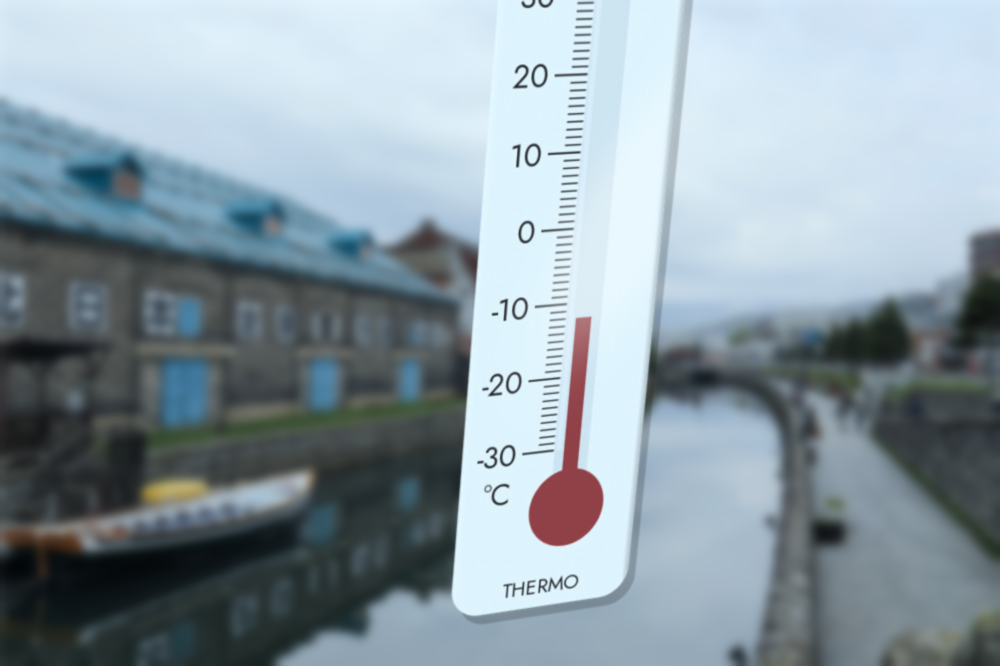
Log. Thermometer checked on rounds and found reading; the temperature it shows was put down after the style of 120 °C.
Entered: -12 °C
